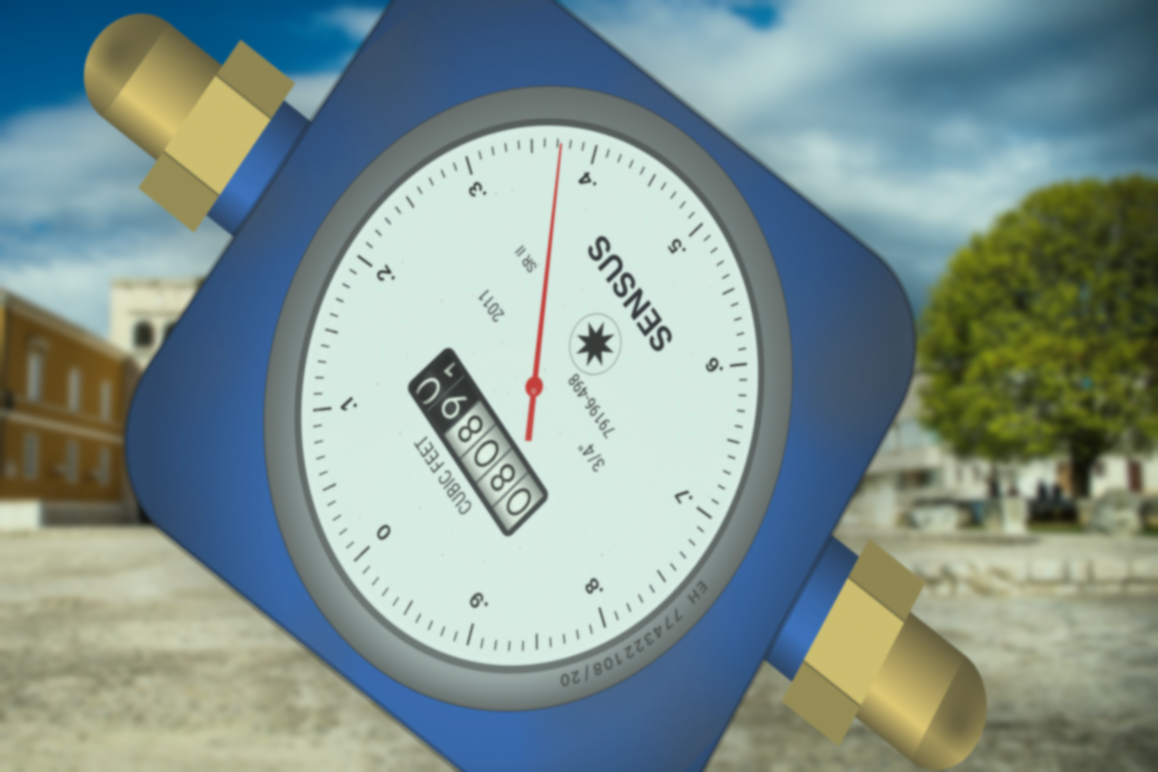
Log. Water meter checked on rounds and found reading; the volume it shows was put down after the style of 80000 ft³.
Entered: 80890.37 ft³
